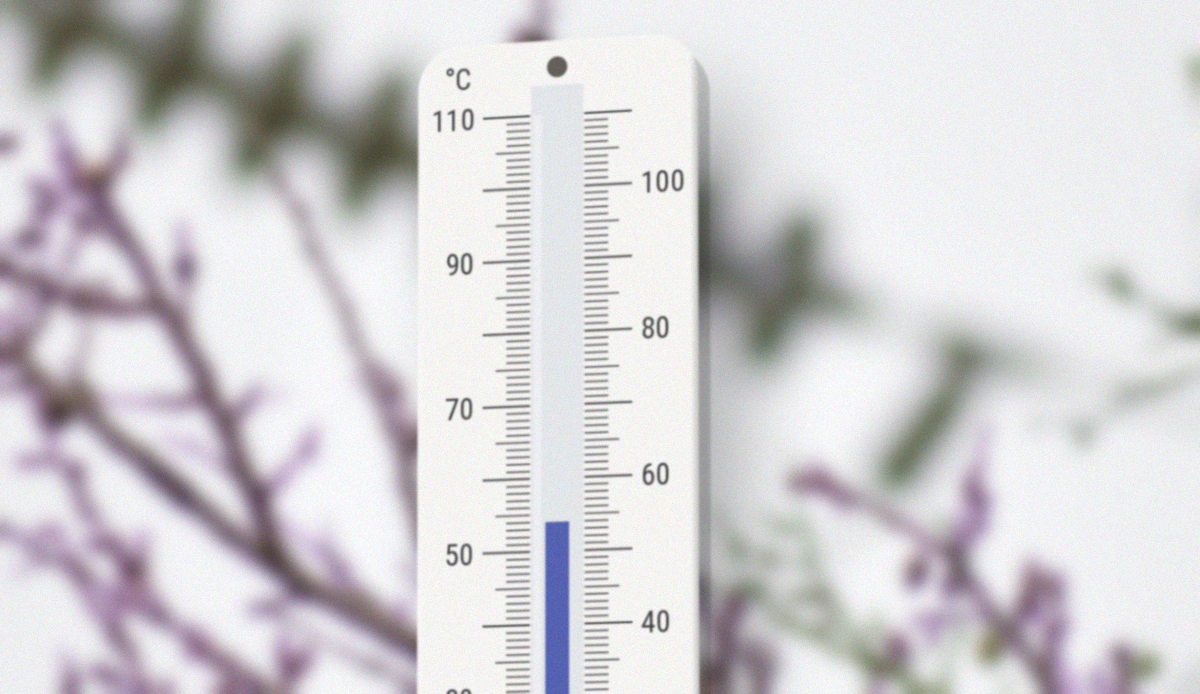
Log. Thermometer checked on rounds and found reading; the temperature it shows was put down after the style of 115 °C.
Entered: 54 °C
